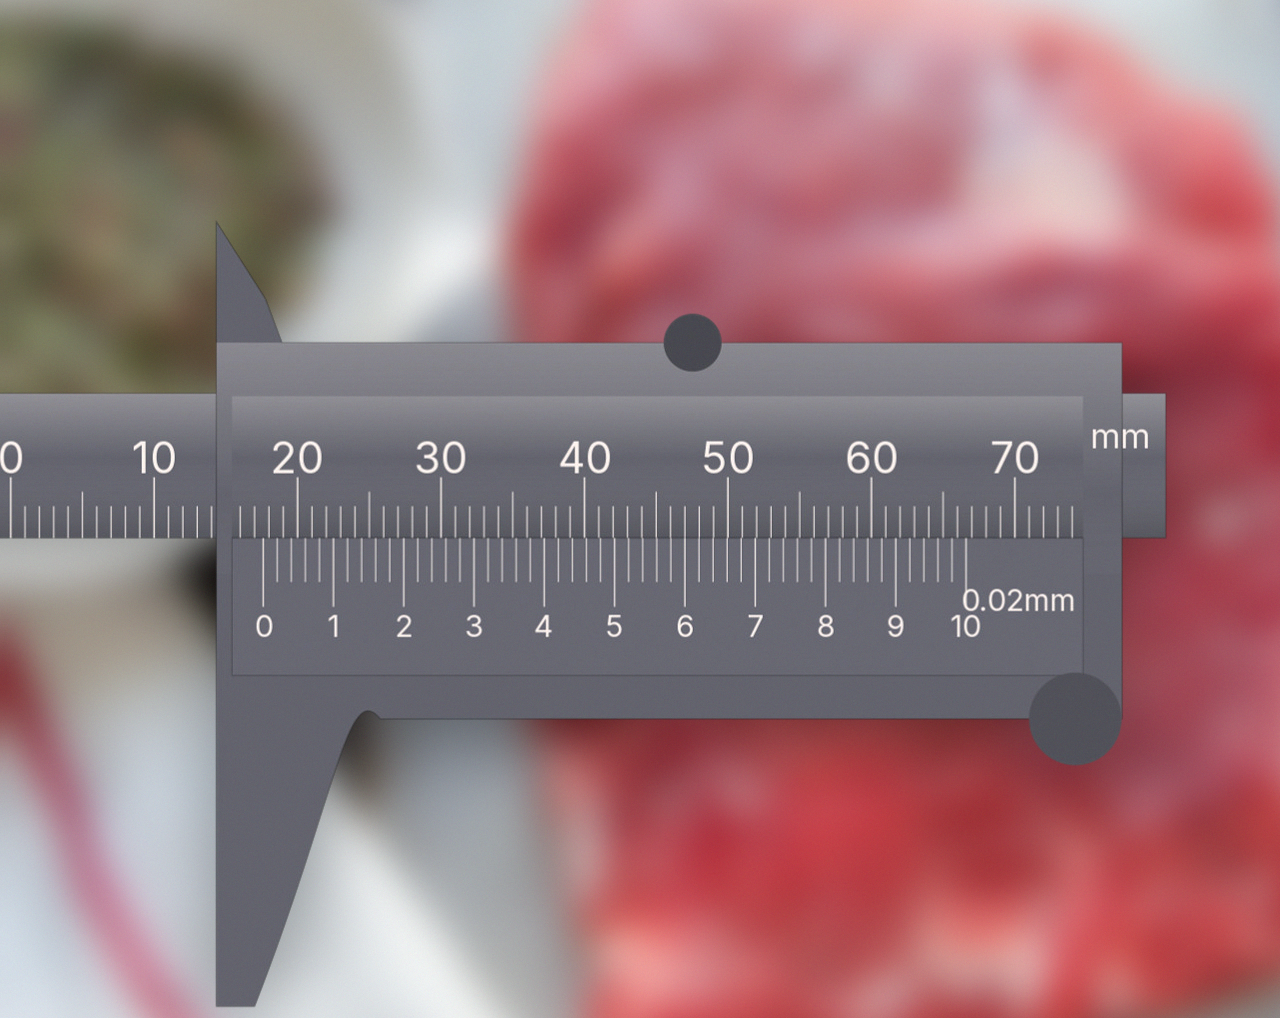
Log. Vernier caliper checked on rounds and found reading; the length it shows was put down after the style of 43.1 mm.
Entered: 17.6 mm
